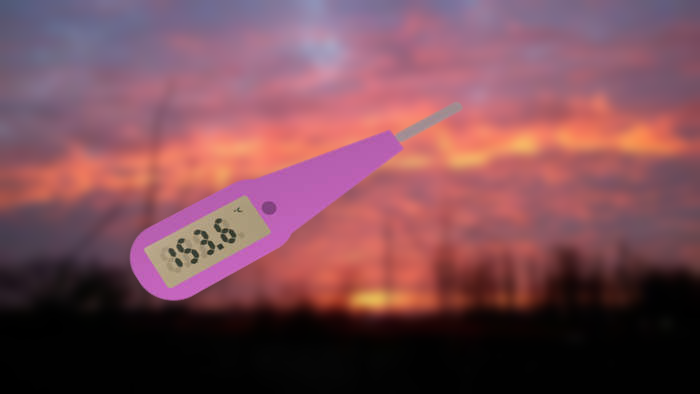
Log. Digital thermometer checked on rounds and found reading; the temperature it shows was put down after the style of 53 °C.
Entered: 153.6 °C
